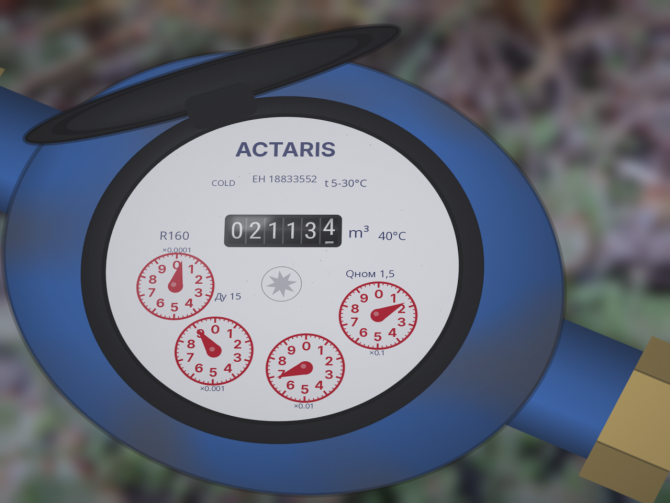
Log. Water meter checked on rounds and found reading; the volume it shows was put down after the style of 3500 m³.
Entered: 21134.1690 m³
